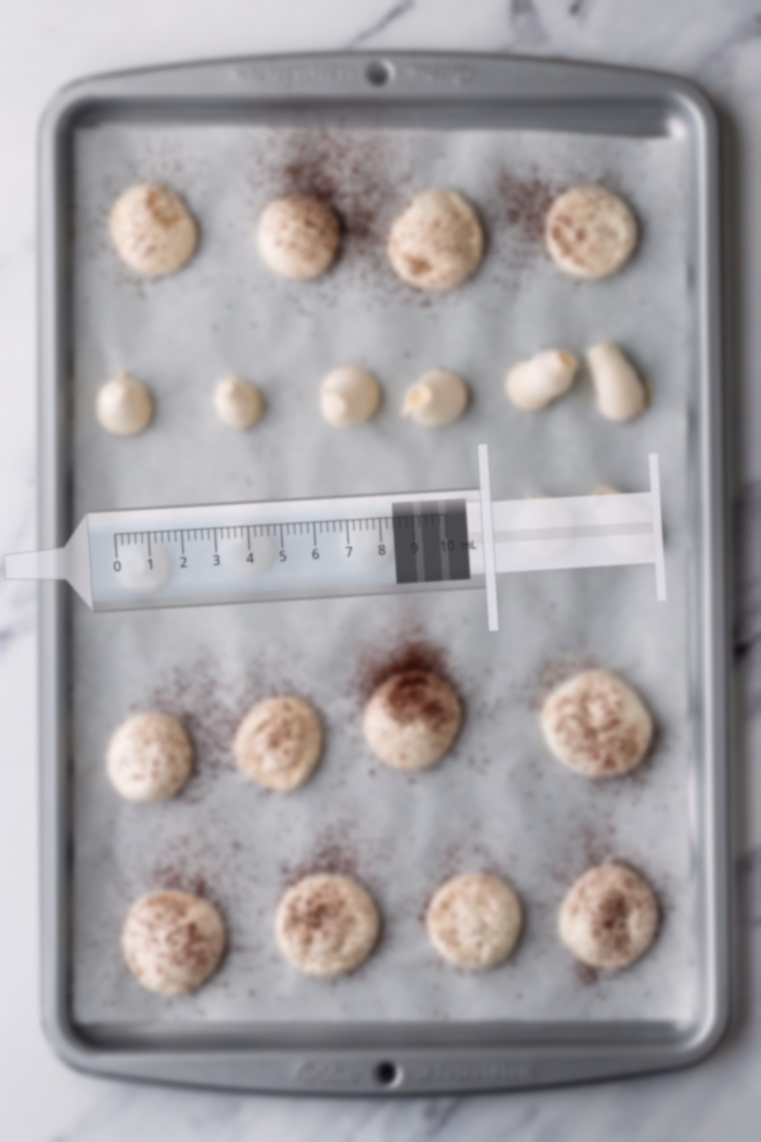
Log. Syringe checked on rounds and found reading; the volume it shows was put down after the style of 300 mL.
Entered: 8.4 mL
